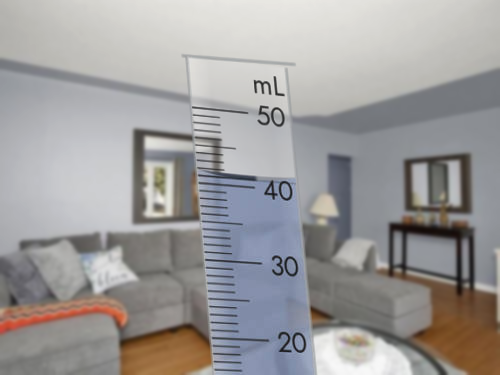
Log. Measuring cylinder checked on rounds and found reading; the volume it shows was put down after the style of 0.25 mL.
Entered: 41 mL
